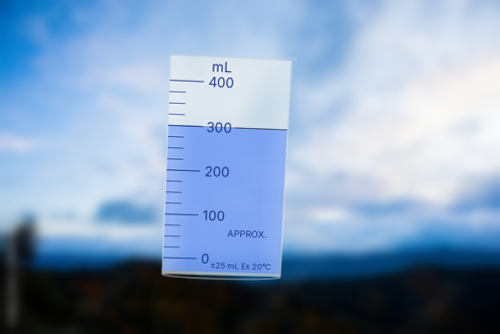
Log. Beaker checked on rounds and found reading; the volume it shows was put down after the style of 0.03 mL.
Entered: 300 mL
